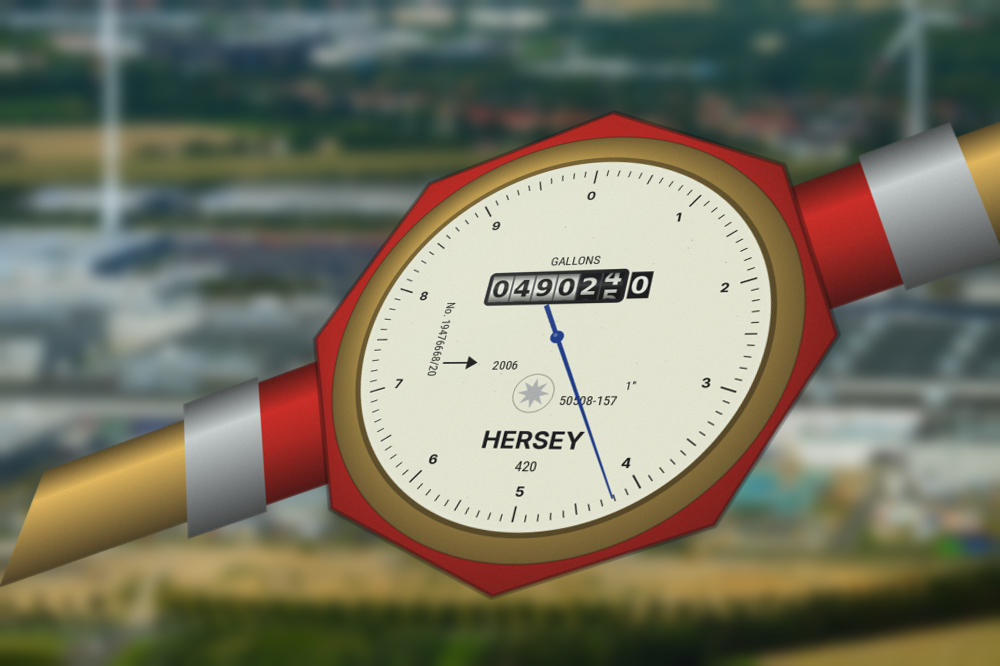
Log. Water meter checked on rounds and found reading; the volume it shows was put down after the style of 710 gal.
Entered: 490244.2 gal
